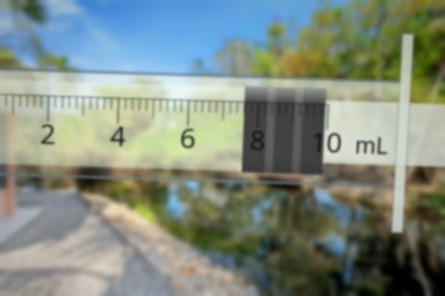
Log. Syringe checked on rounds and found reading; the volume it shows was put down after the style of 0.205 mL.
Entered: 7.6 mL
